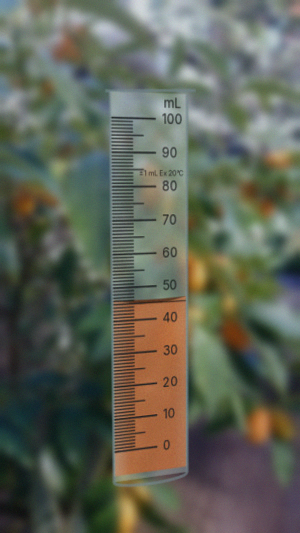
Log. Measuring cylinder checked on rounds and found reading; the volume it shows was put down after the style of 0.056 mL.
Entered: 45 mL
